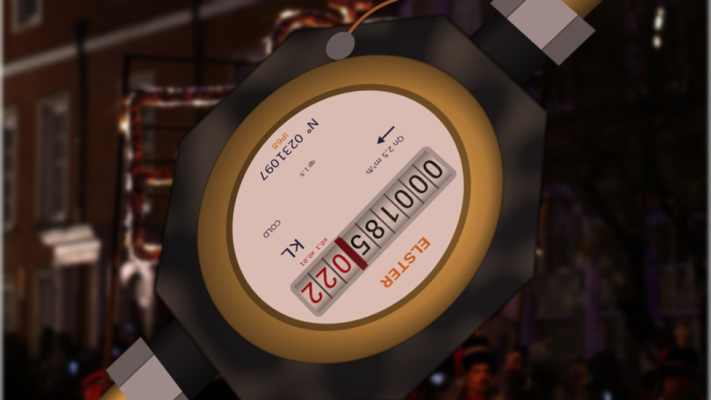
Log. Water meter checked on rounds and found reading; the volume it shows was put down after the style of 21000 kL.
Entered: 185.022 kL
